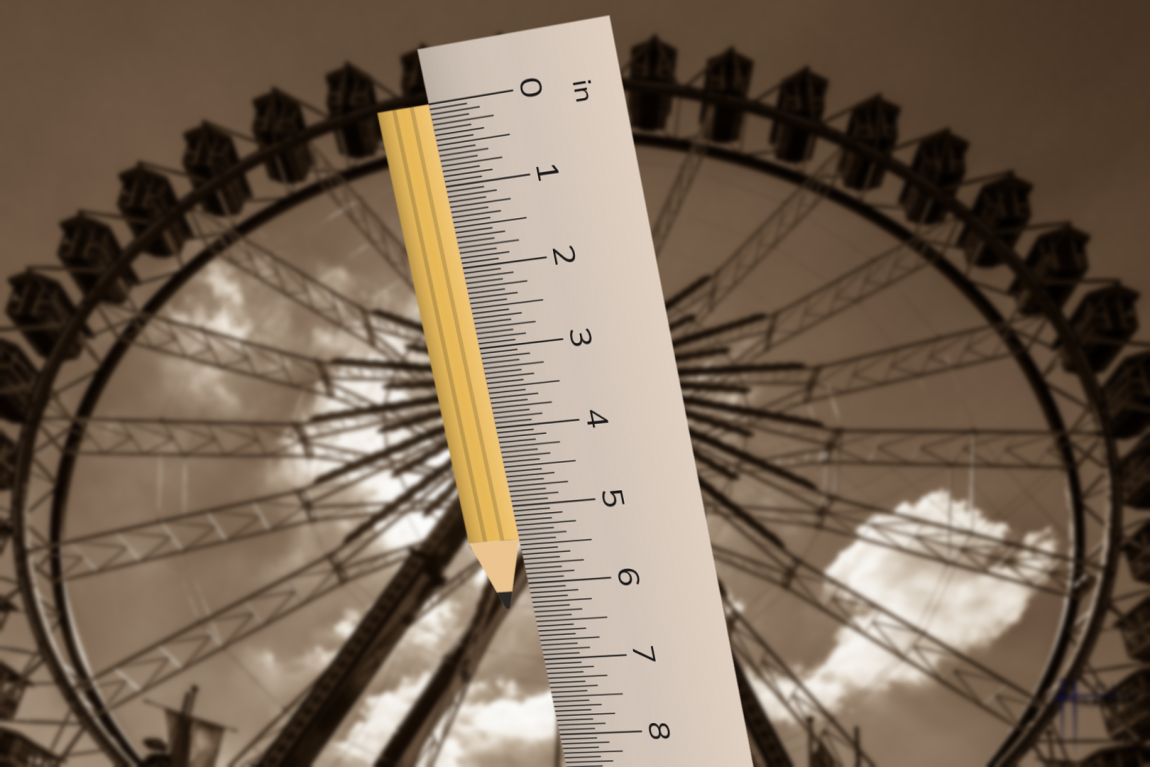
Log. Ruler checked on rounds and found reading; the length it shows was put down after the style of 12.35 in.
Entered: 6.3125 in
